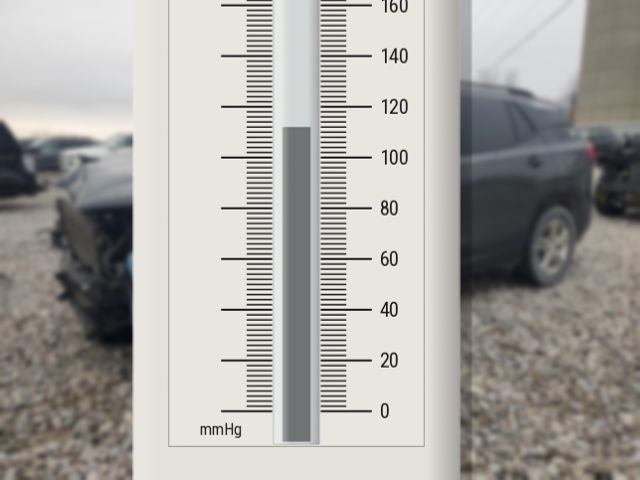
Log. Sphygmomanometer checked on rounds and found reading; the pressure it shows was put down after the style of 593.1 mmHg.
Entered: 112 mmHg
